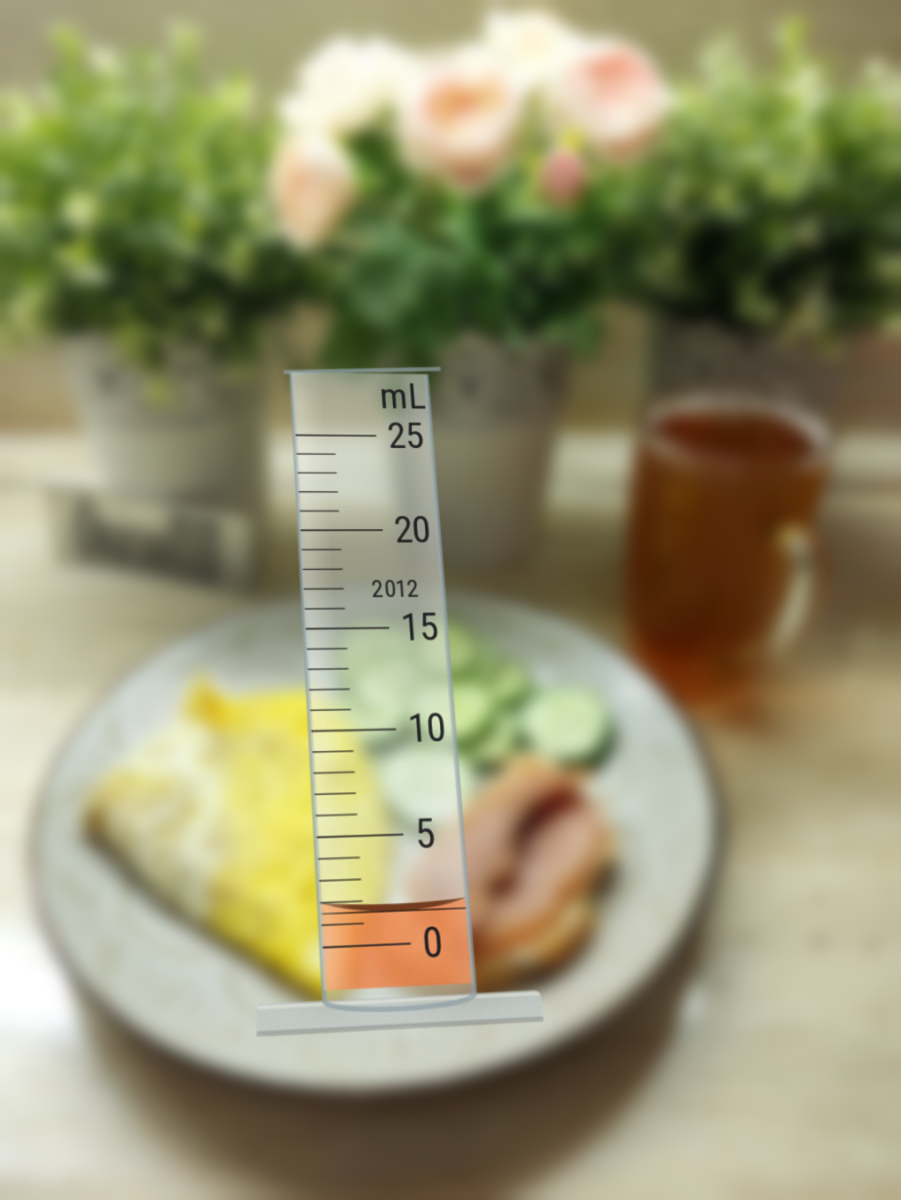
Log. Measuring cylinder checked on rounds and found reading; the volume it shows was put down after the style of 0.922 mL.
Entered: 1.5 mL
